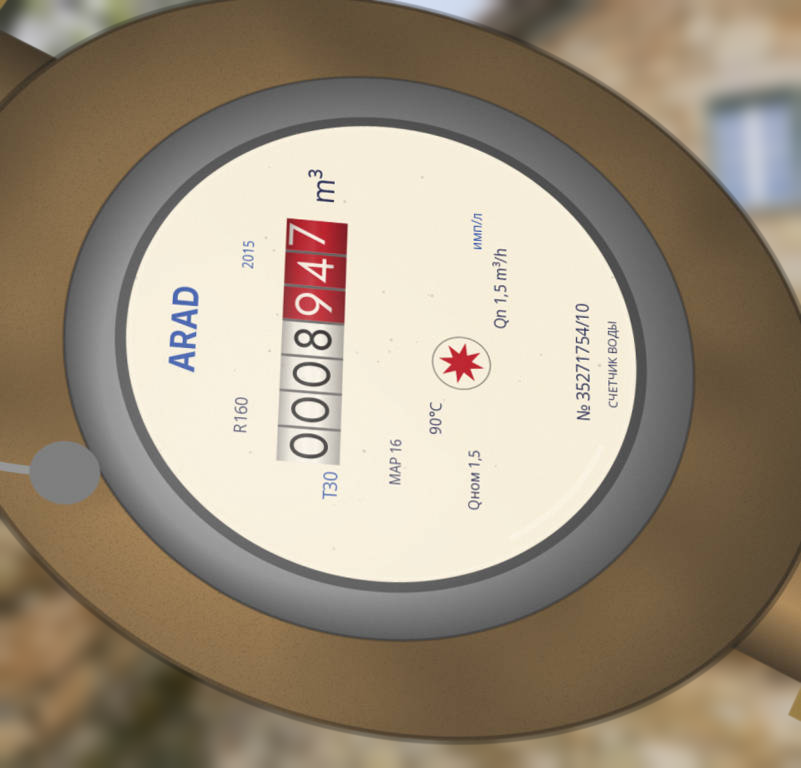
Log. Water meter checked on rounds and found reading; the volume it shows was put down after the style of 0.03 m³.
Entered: 8.947 m³
